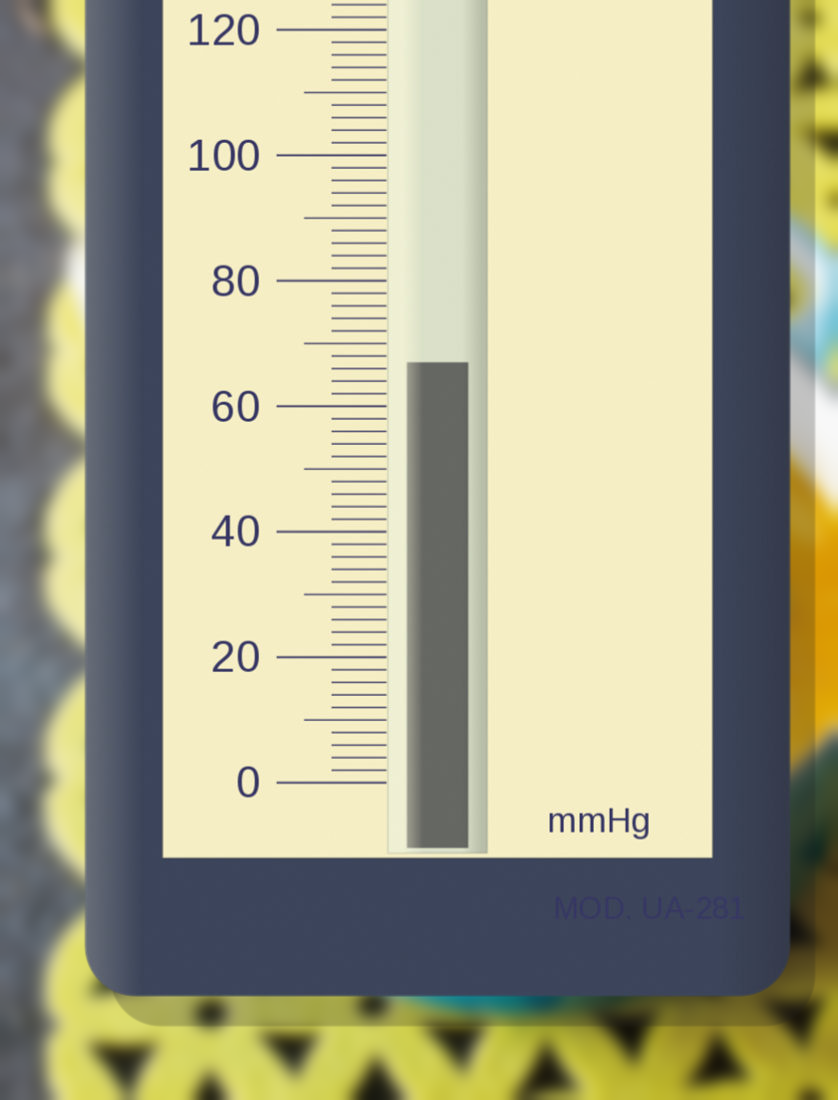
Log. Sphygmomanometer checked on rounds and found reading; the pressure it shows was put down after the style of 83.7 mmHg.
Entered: 67 mmHg
